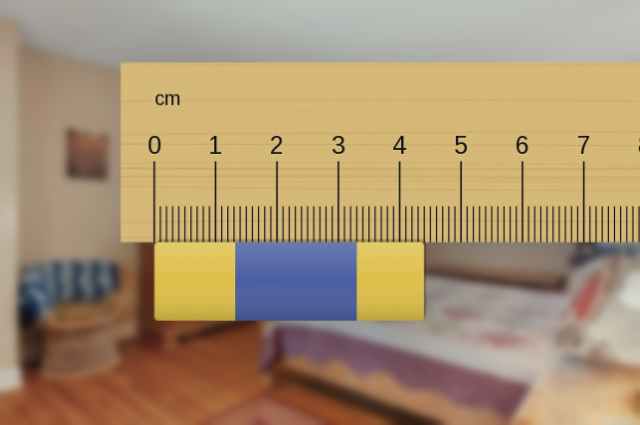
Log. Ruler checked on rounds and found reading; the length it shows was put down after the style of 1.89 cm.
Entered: 4.4 cm
